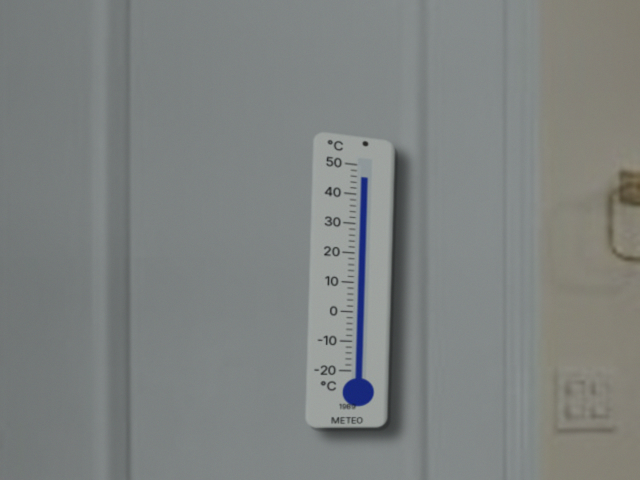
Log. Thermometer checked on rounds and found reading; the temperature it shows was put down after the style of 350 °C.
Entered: 46 °C
